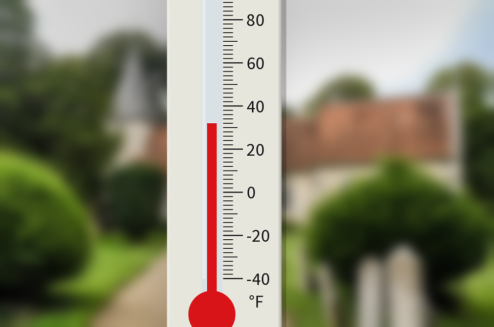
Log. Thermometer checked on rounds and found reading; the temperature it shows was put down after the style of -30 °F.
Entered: 32 °F
